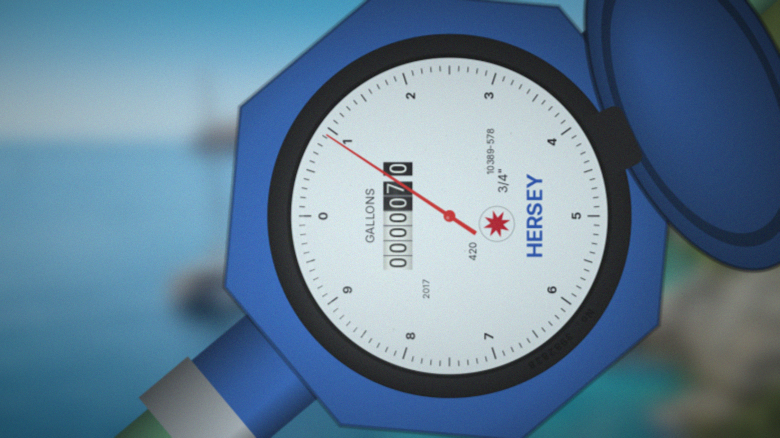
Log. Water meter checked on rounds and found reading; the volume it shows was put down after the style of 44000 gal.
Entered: 70.9 gal
